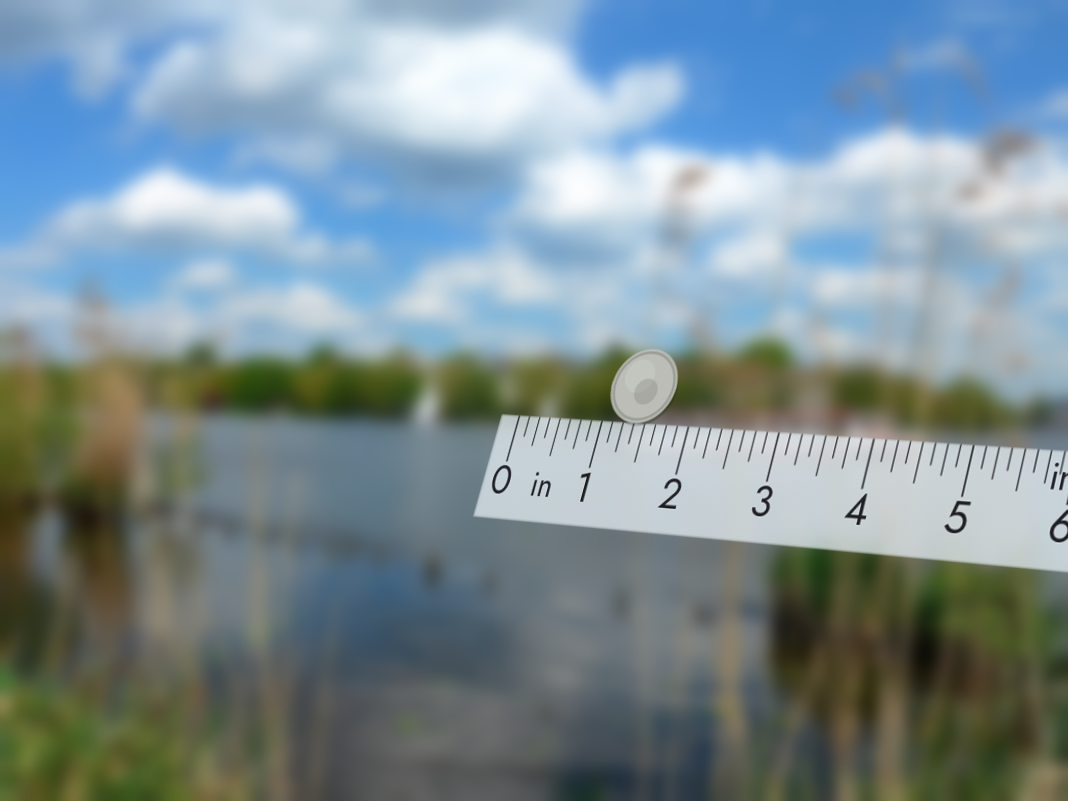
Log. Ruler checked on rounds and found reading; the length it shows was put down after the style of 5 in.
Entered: 0.75 in
